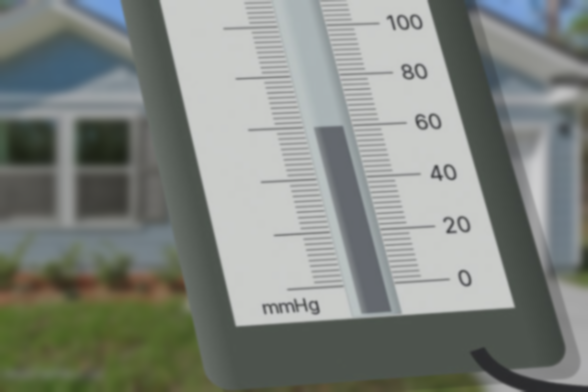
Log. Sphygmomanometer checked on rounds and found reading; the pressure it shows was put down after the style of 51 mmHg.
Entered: 60 mmHg
